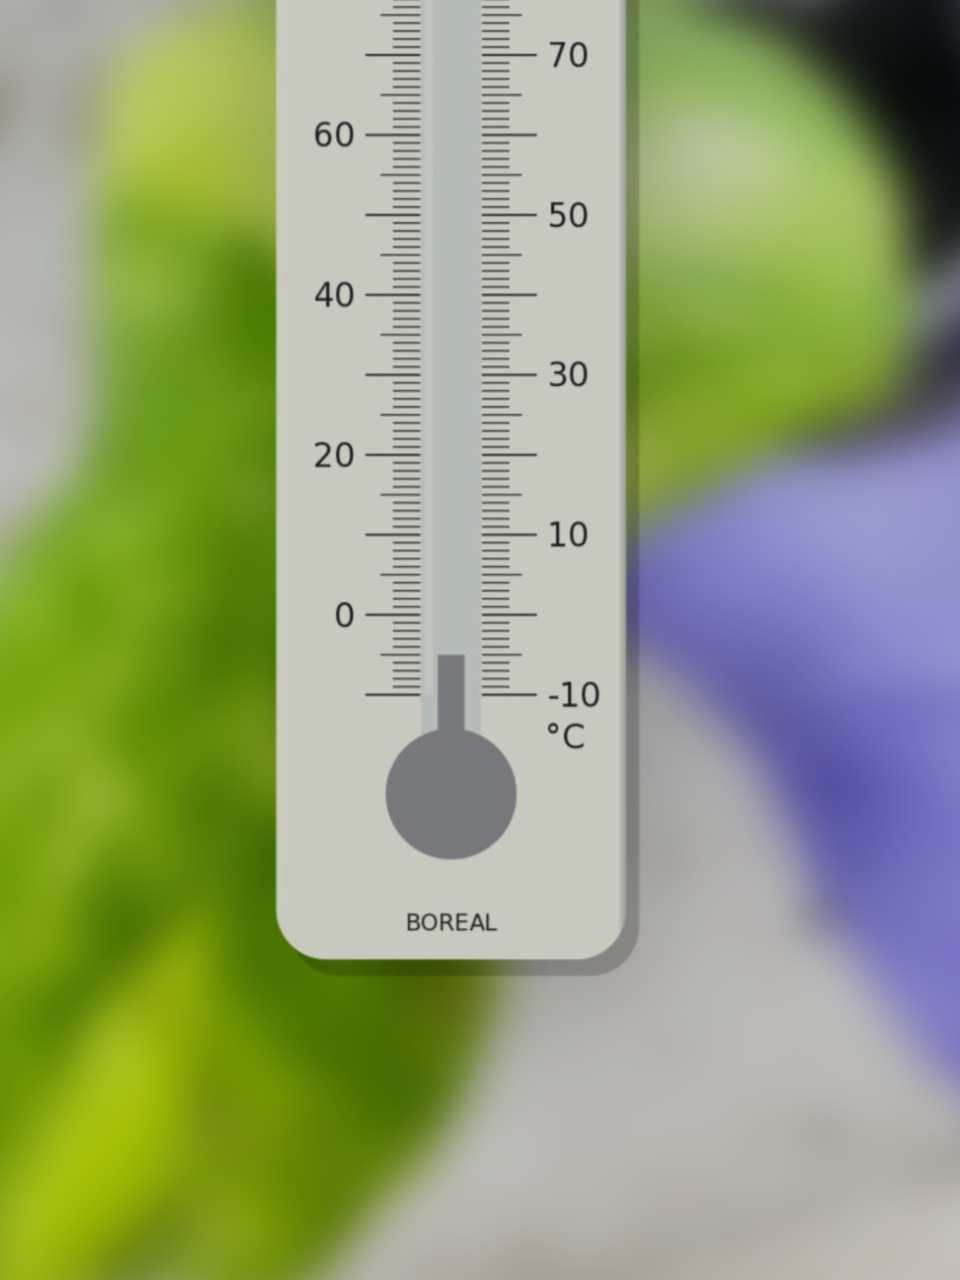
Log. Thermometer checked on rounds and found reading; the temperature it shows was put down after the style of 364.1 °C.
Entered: -5 °C
